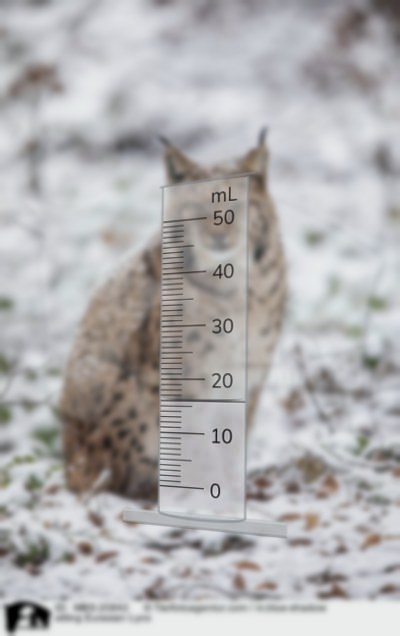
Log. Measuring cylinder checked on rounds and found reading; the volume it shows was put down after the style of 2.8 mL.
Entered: 16 mL
